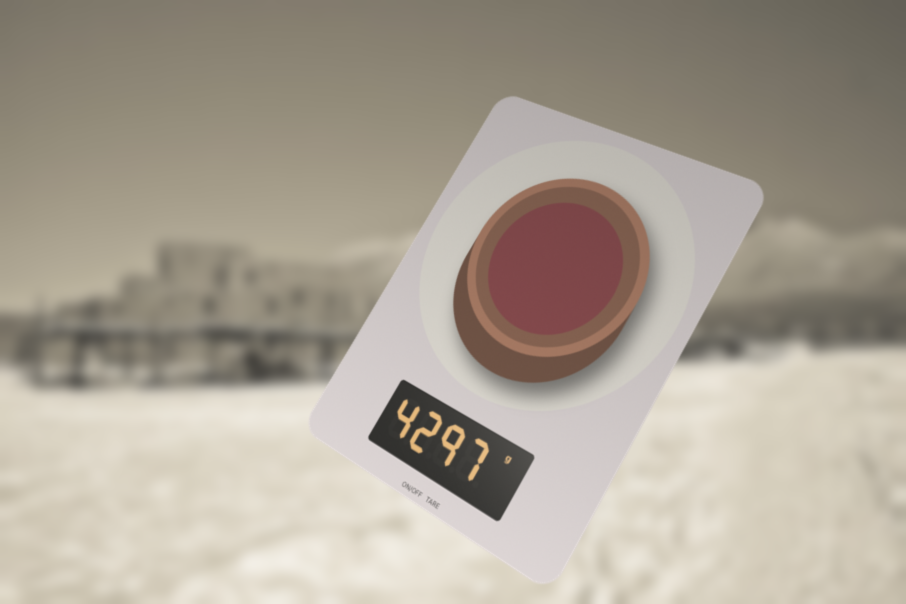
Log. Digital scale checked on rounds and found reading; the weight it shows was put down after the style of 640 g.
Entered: 4297 g
